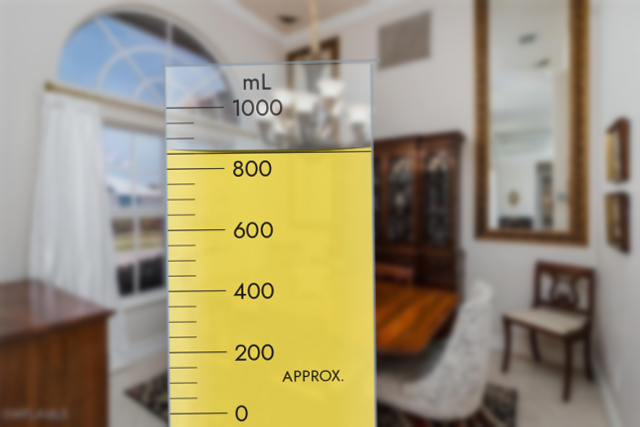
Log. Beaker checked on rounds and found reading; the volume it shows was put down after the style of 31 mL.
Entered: 850 mL
